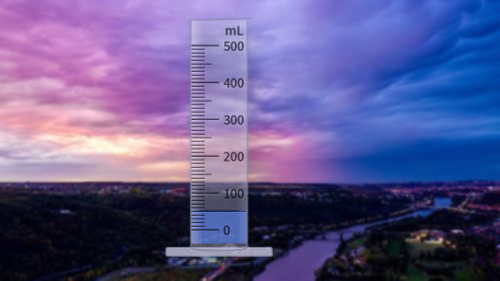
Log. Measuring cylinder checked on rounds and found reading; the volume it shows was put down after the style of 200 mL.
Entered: 50 mL
